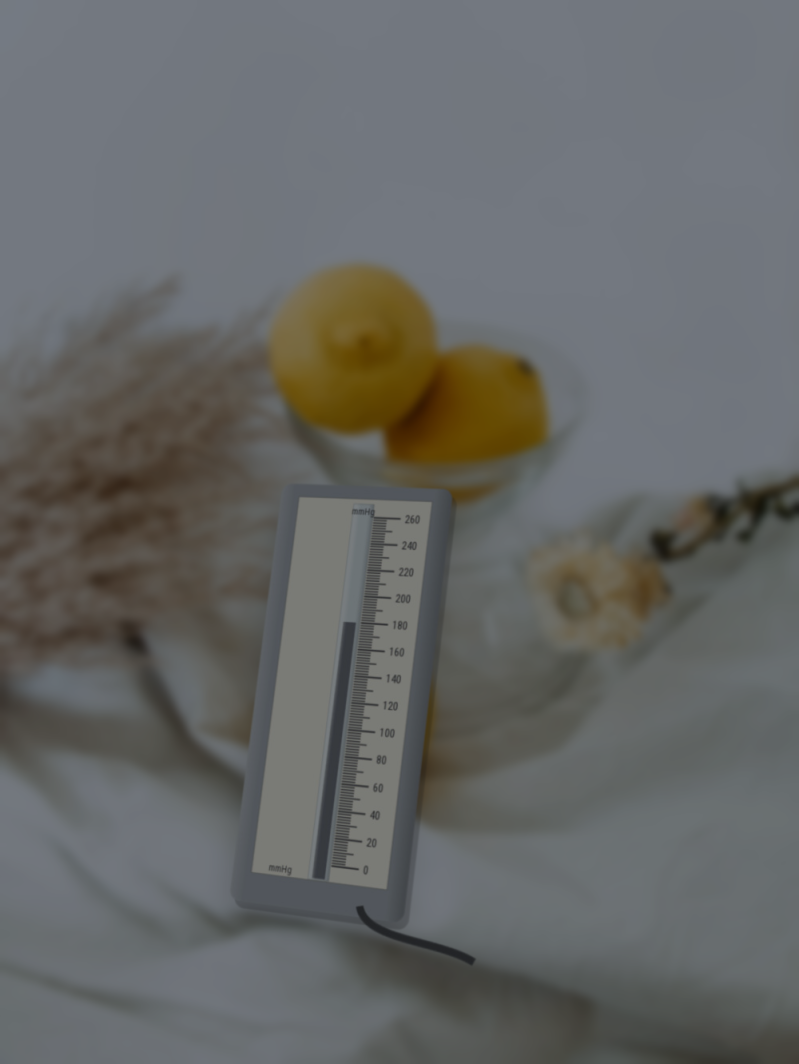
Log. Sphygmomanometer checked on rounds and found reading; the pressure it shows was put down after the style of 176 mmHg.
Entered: 180 mmHg
